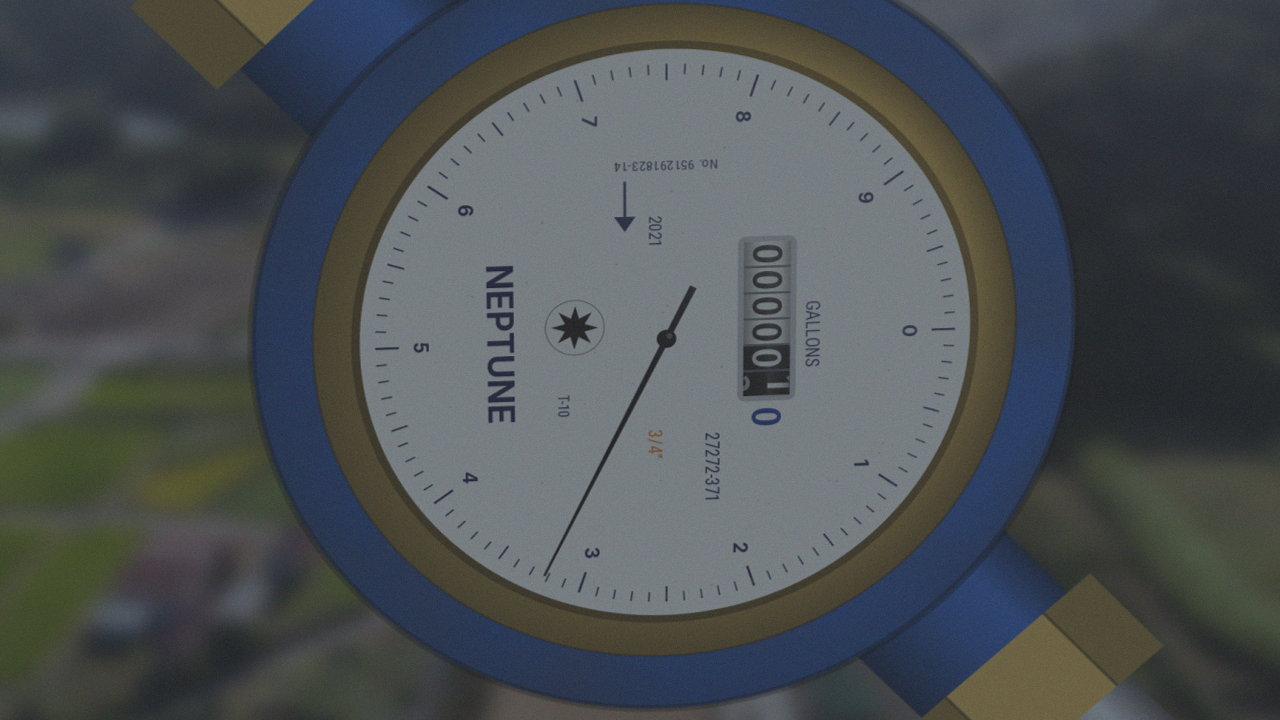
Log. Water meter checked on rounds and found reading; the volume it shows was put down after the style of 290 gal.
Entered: 13.2 gal
